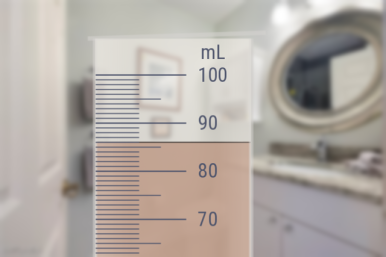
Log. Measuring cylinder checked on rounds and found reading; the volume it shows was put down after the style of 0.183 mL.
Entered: 86 mL
